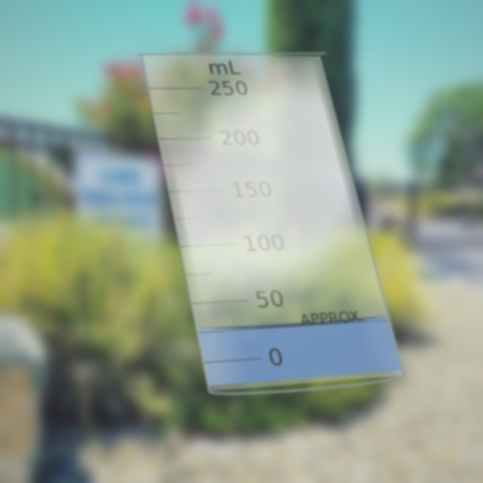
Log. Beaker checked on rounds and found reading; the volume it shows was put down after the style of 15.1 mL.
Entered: 25 mL
